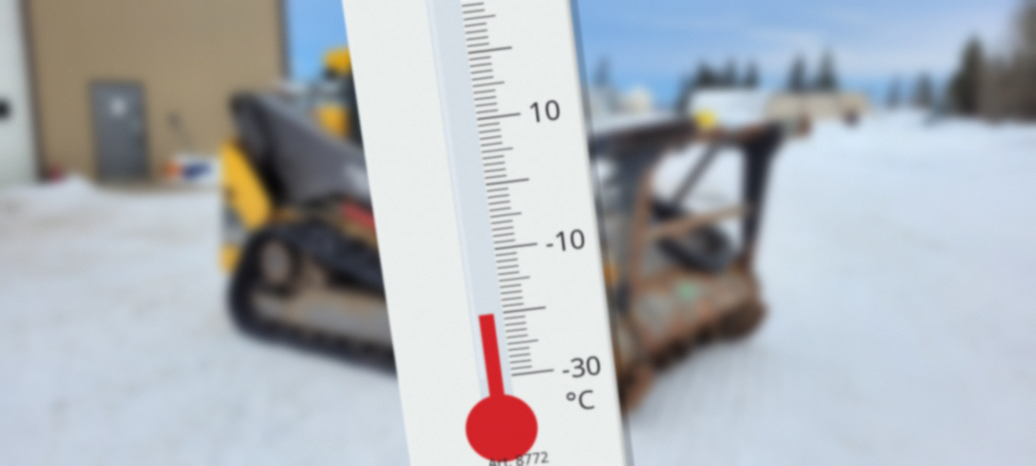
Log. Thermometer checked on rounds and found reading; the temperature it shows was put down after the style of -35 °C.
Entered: -20 °C
